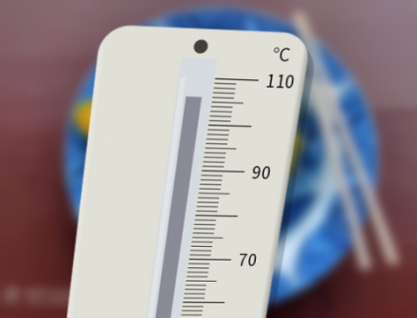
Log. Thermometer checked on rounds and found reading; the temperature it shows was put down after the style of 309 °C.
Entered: 106 °C
